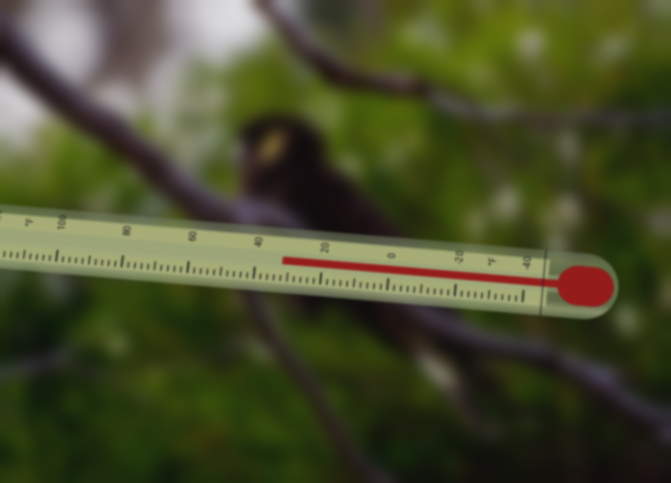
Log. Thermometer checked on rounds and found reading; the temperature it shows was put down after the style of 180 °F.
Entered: 32 °F
